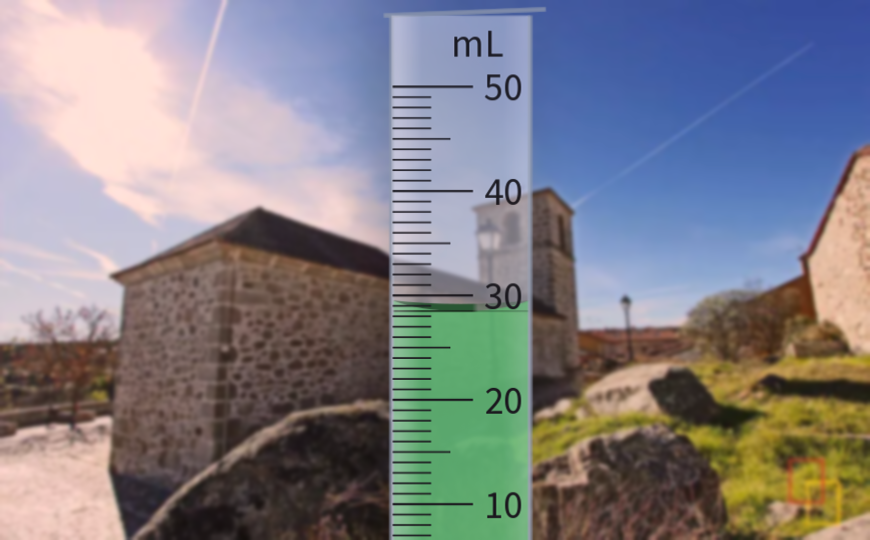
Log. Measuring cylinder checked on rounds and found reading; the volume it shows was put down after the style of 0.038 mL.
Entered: 28.5 mL
